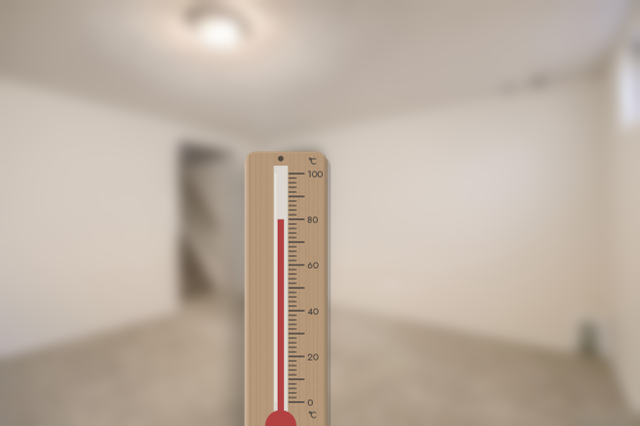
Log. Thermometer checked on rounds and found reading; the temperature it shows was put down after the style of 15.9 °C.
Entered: 80 °C
